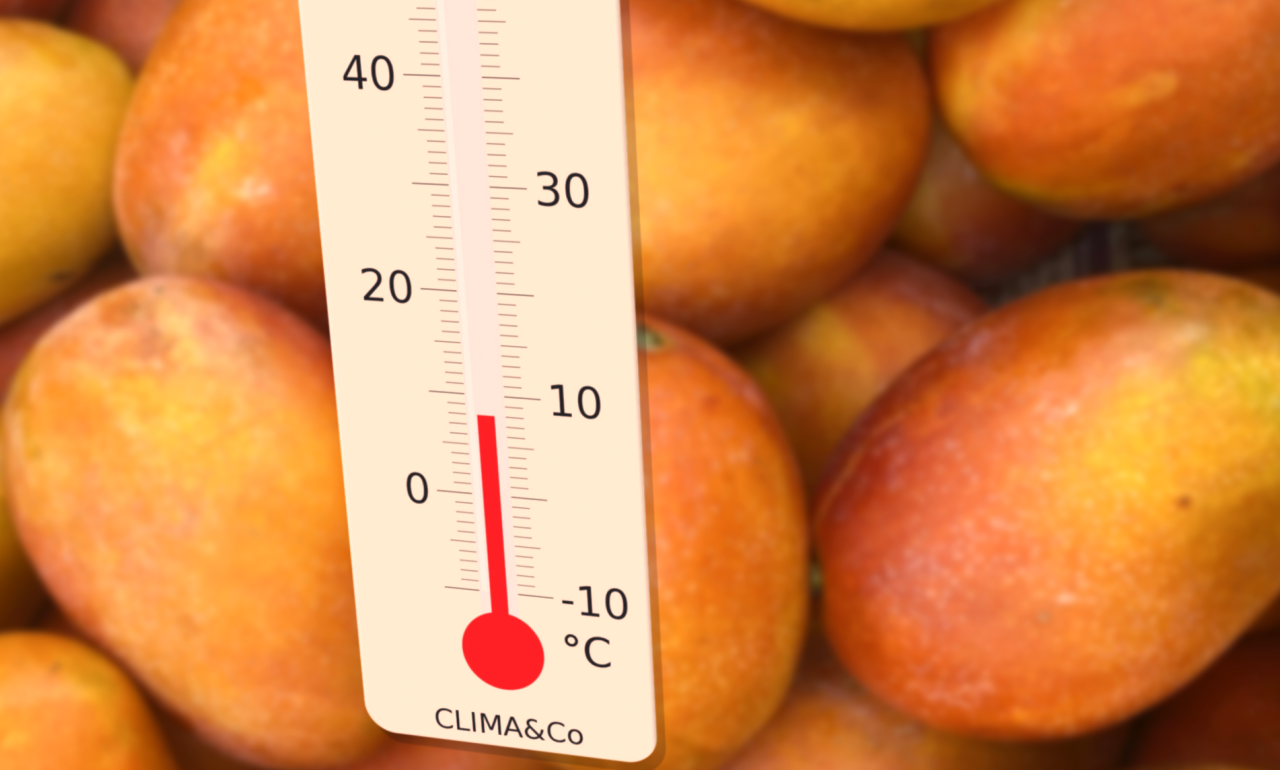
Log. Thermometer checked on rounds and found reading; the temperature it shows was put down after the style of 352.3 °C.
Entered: 8 °C
